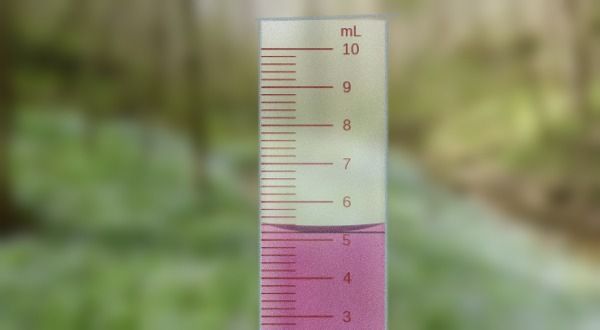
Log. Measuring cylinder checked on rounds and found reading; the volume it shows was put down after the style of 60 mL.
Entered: 5.2 mL
